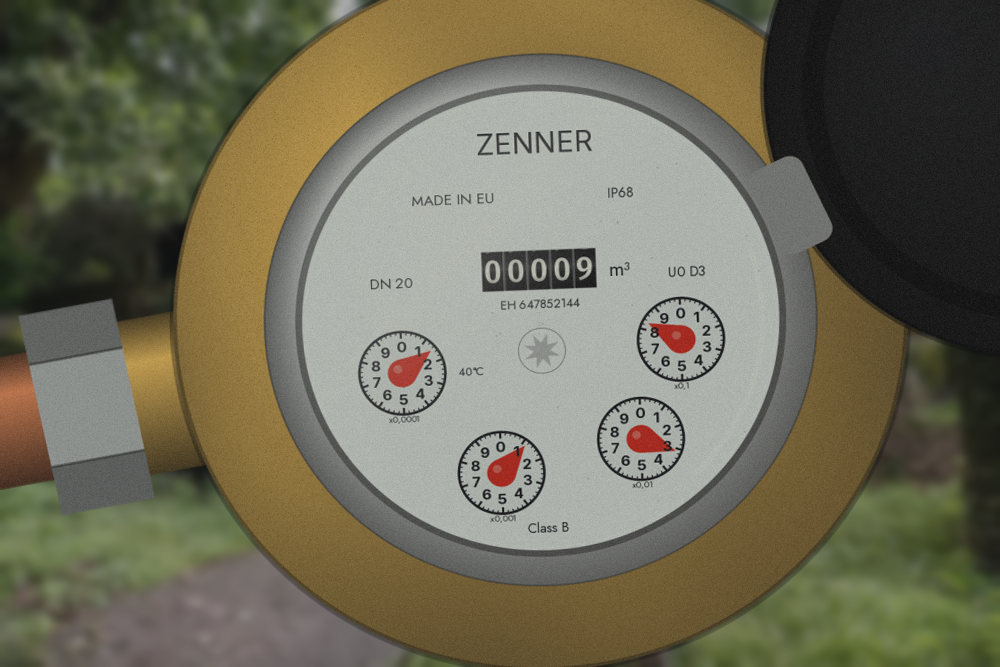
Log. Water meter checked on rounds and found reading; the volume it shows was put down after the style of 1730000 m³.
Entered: 9.8311 m³
